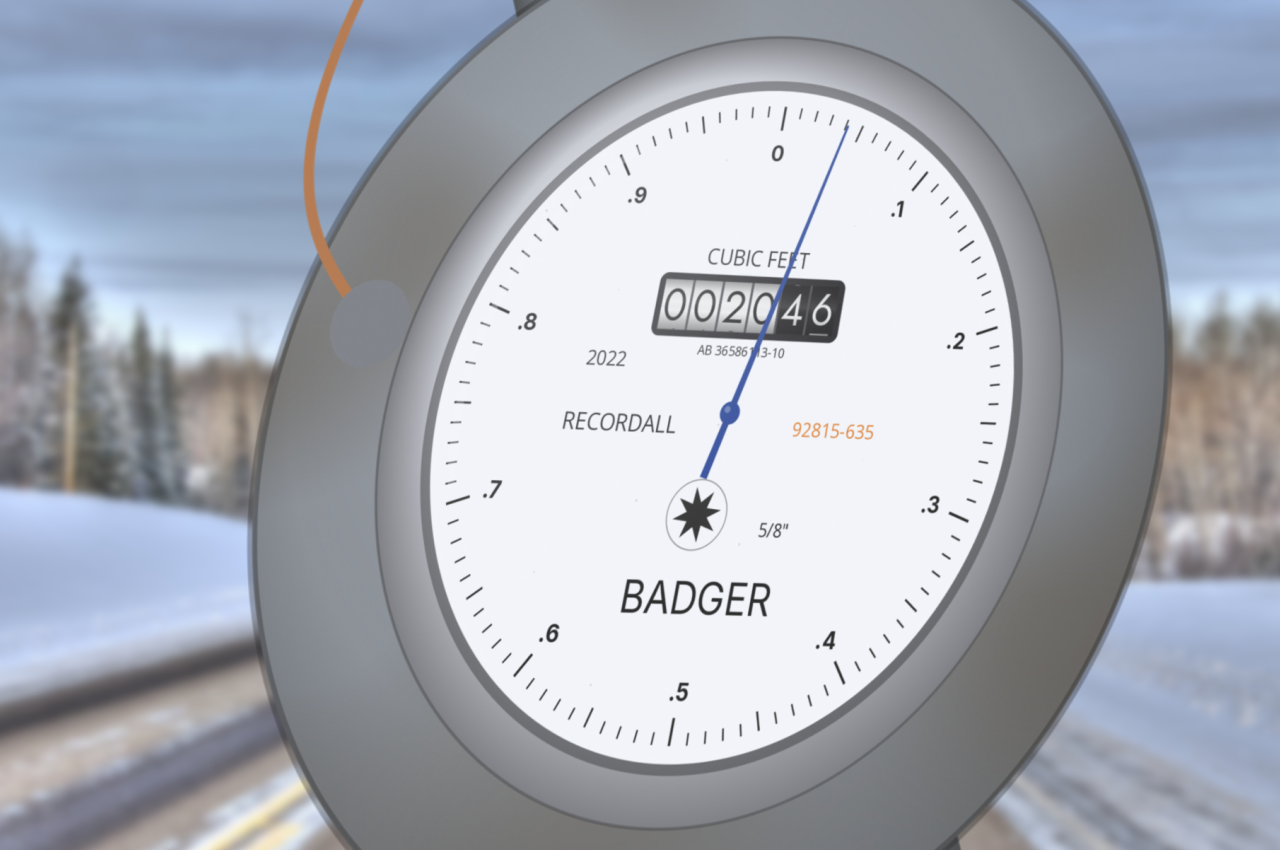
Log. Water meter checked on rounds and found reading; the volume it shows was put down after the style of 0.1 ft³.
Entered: 2046.04 ft³
